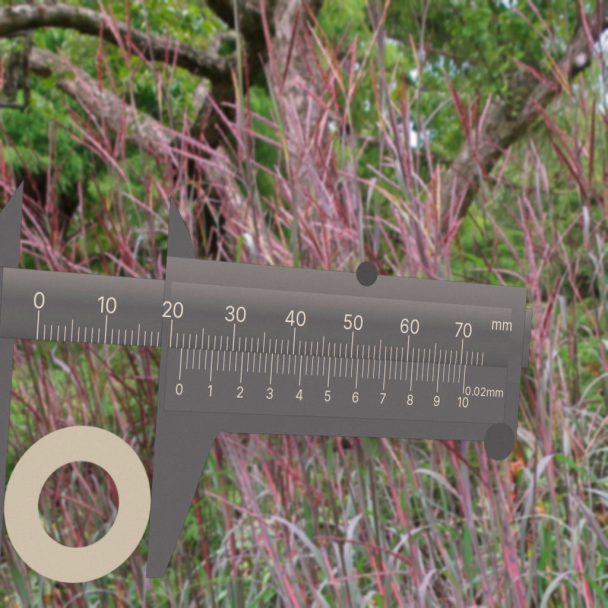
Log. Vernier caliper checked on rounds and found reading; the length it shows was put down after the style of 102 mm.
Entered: 21.8 mm
